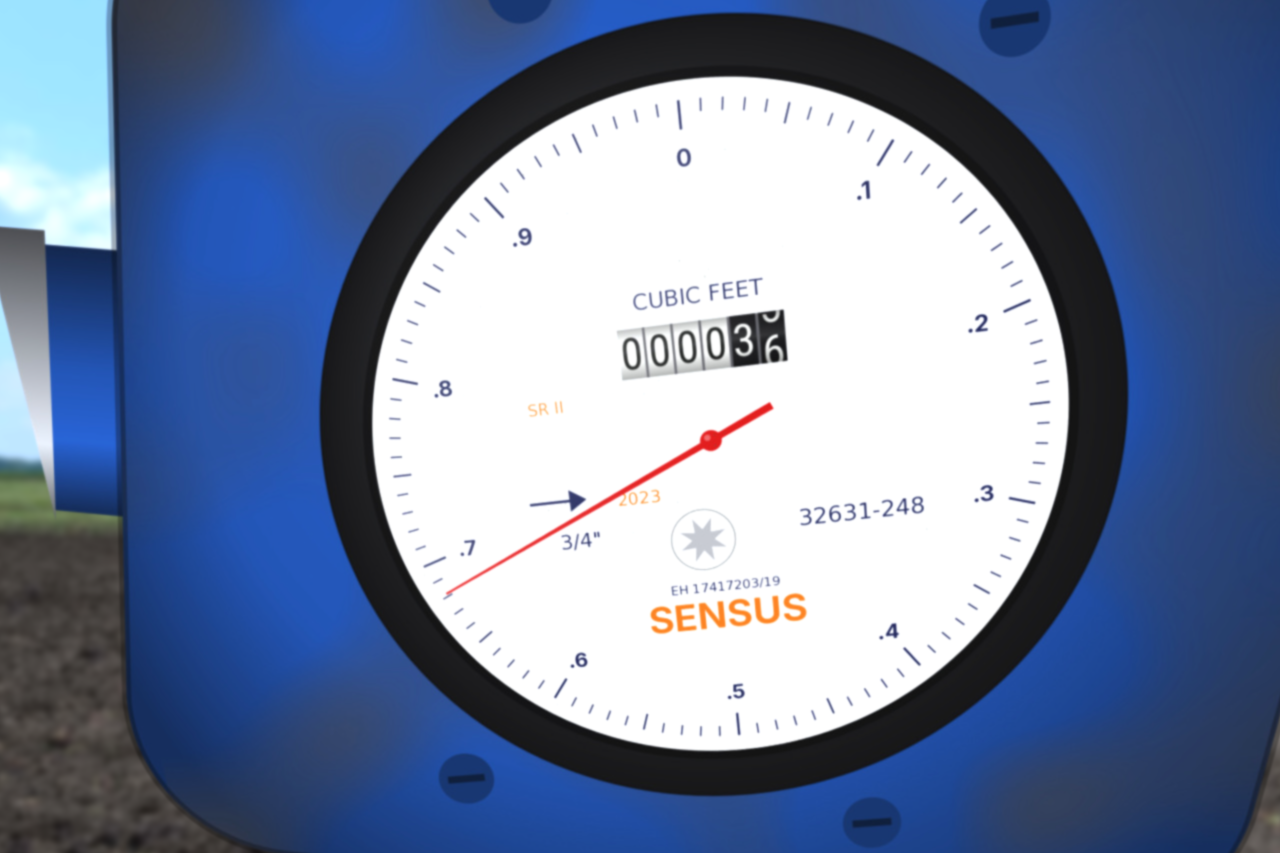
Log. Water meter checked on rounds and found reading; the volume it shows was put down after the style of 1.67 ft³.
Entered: 35.68 ft³
